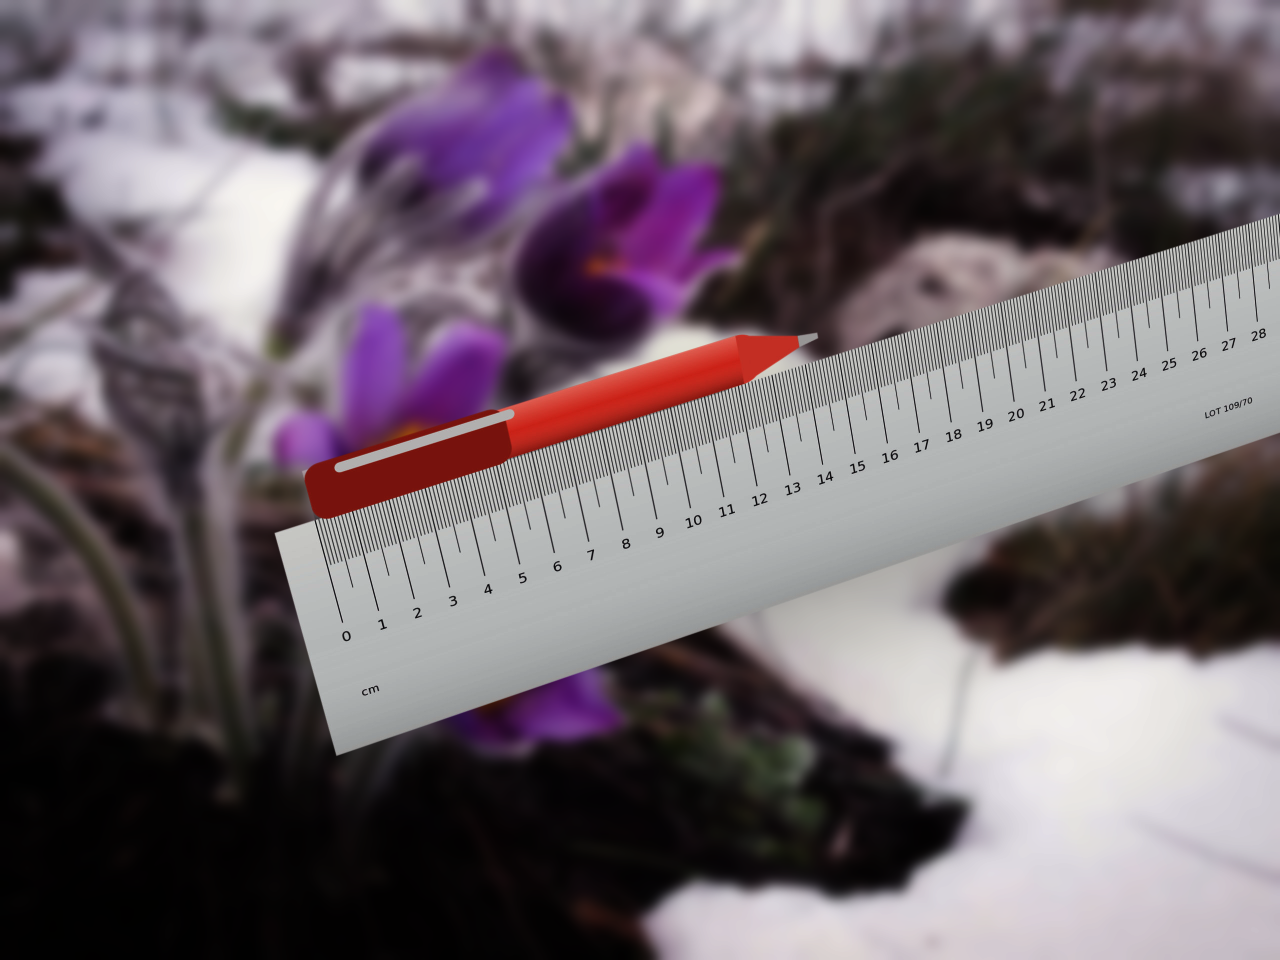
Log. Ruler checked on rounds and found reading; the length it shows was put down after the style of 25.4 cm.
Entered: 14.5 cm
